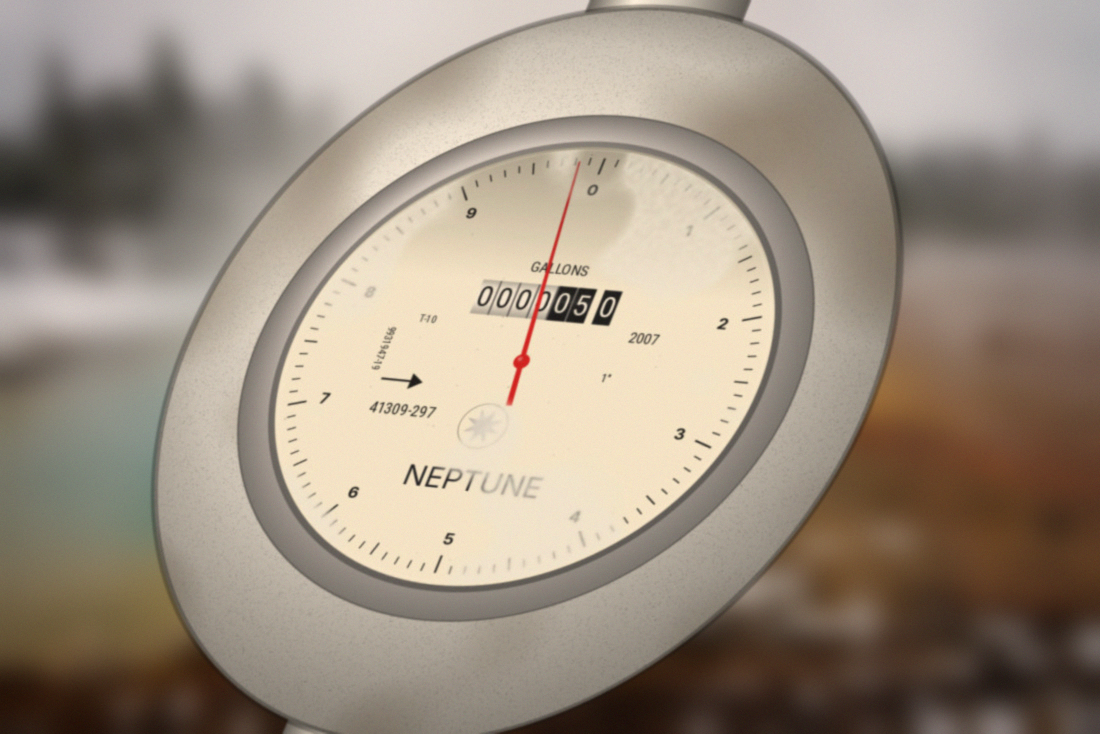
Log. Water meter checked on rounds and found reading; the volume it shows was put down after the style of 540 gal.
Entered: 49.8 gal
